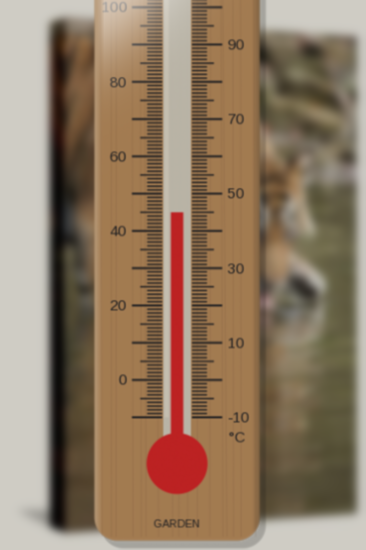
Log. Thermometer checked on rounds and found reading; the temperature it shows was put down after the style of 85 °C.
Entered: 45 °C
